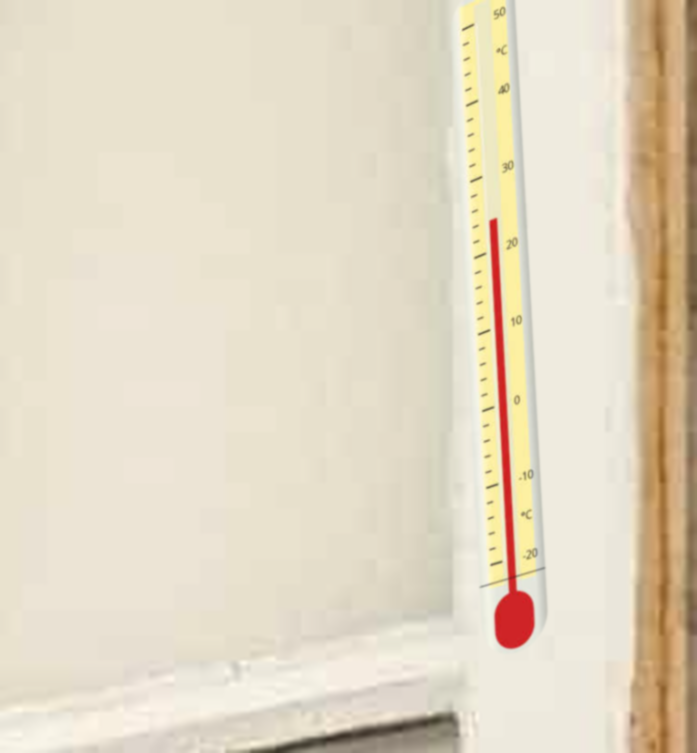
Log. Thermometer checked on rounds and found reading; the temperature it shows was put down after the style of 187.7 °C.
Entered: 24 °C
